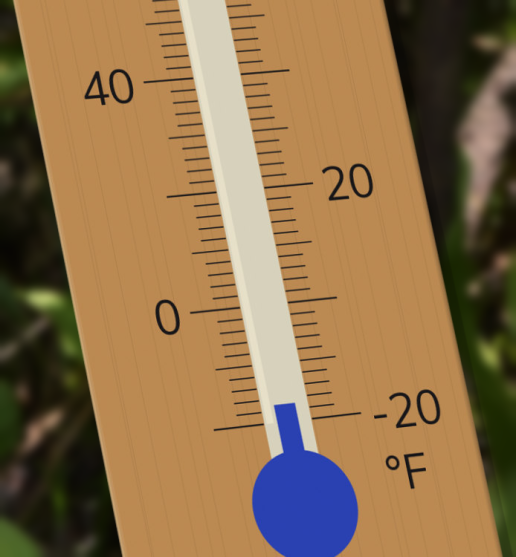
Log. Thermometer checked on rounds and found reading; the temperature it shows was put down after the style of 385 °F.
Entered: -17 °F
